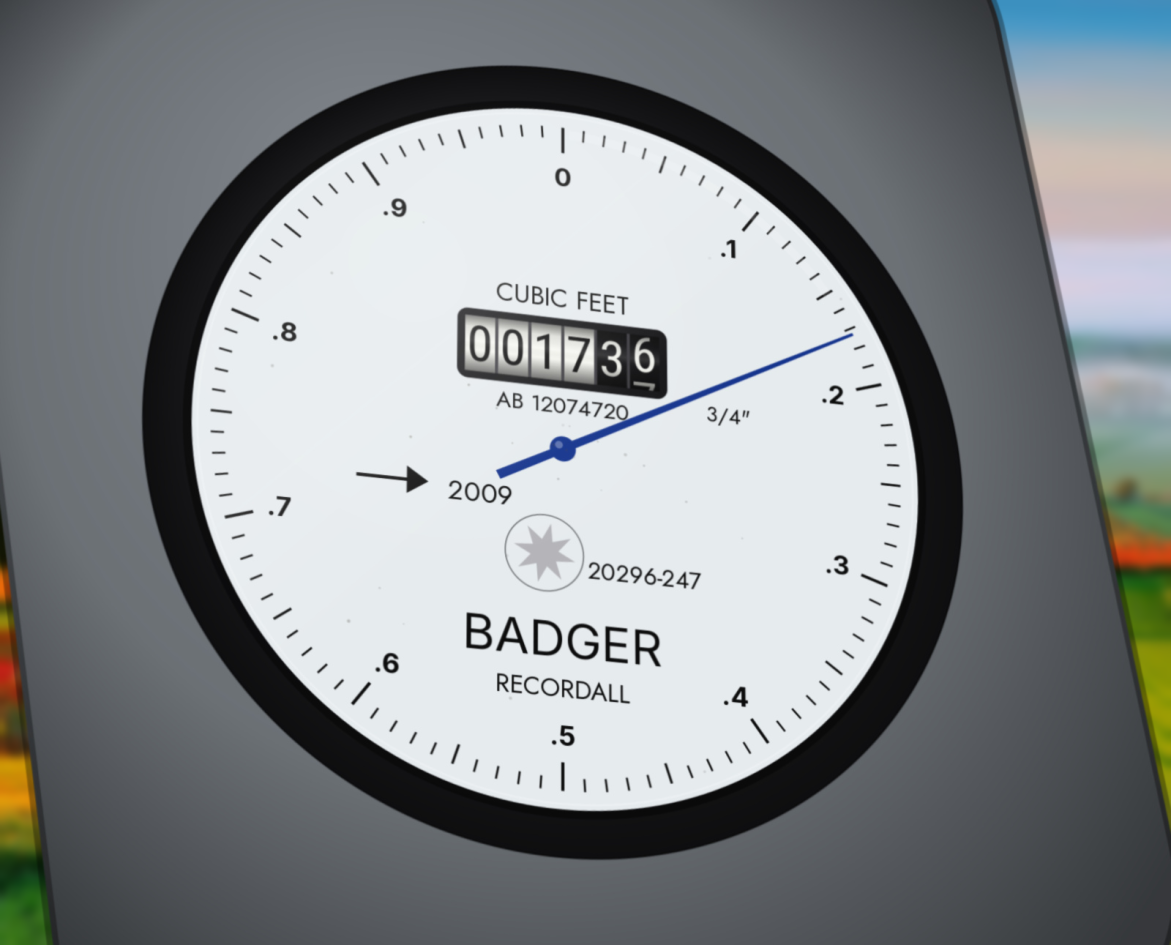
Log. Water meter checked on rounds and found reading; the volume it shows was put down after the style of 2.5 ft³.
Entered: 1736.17 ft³
